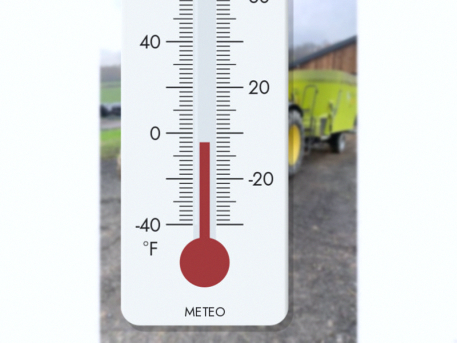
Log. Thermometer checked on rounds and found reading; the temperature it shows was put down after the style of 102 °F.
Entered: -4 °F
